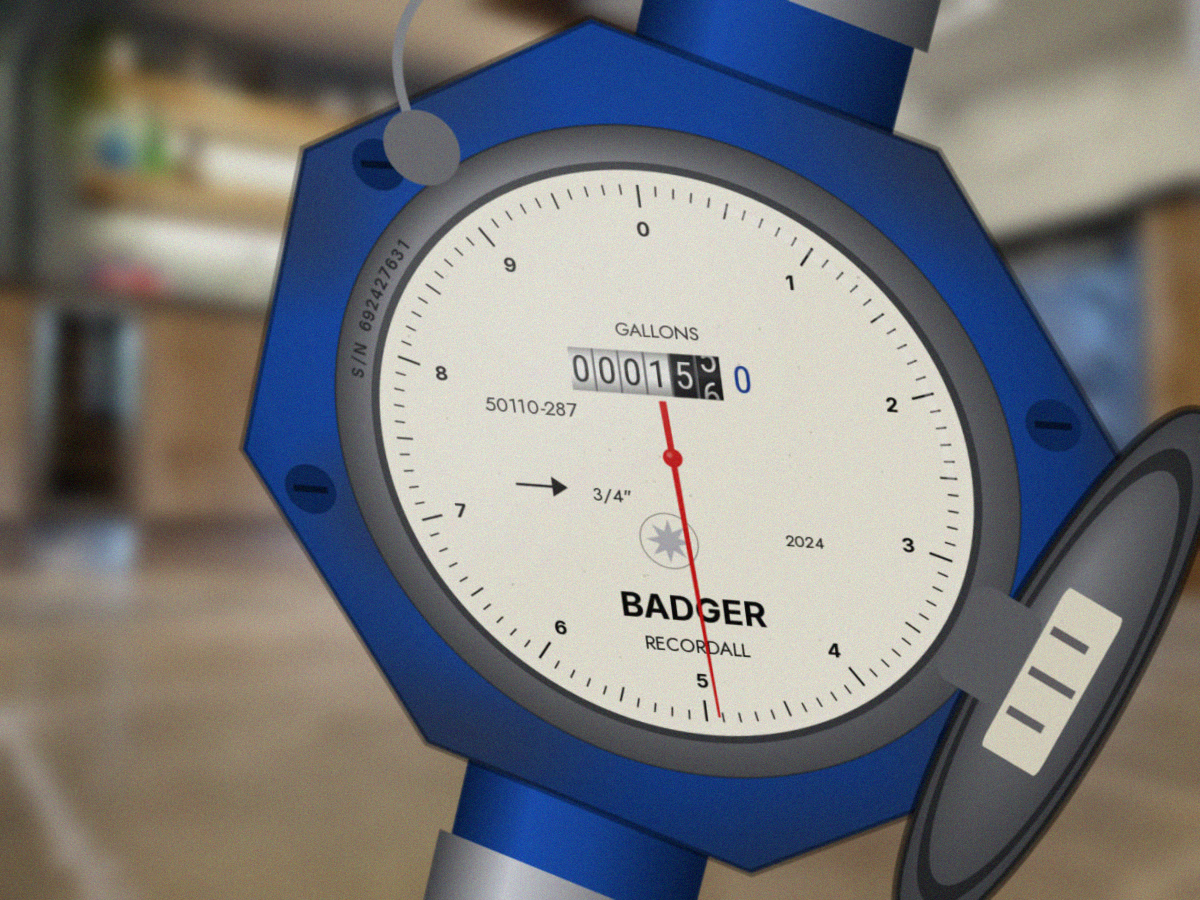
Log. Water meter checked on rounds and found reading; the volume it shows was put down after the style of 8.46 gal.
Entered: 1554.9 gal
